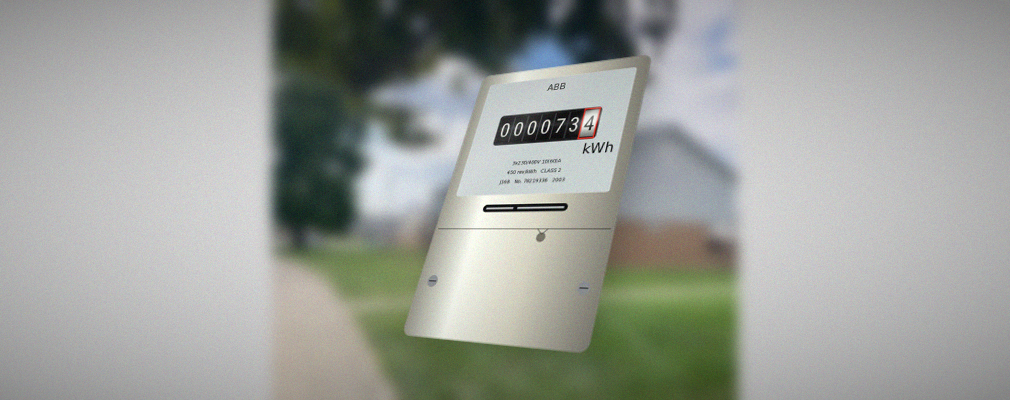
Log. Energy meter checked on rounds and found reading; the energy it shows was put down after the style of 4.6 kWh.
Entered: 73.4 kWh
